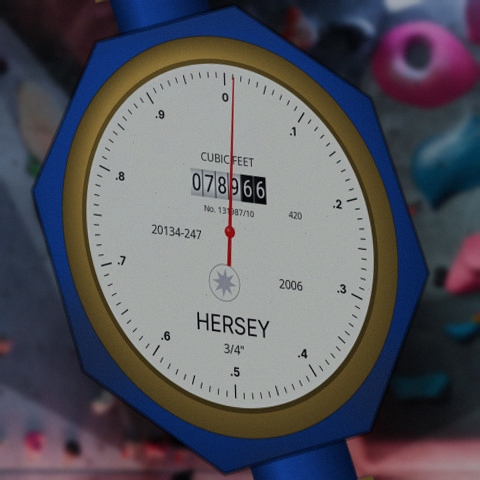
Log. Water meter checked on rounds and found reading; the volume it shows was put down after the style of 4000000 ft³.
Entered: 78966.01 ft³
